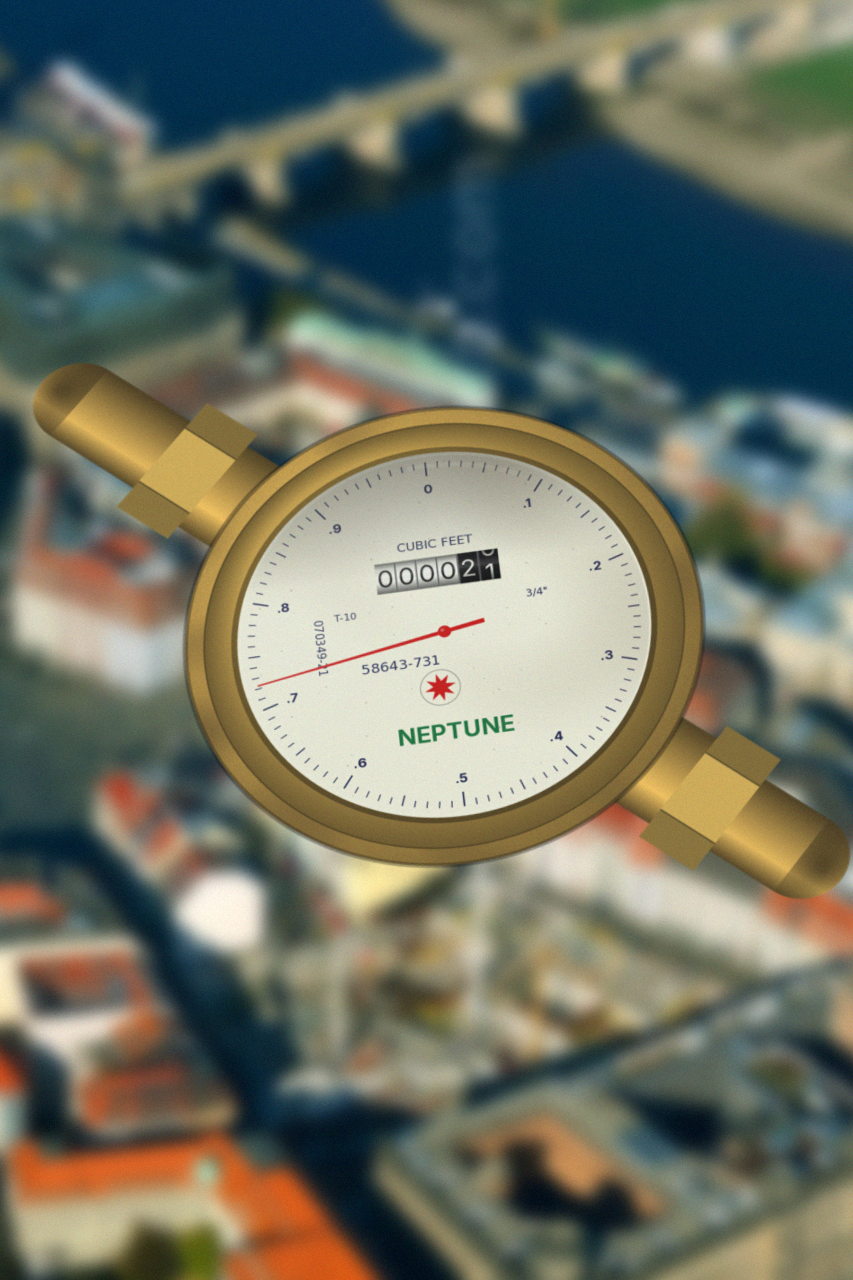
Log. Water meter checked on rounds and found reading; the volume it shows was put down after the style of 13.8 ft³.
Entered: 20.72 ft³
